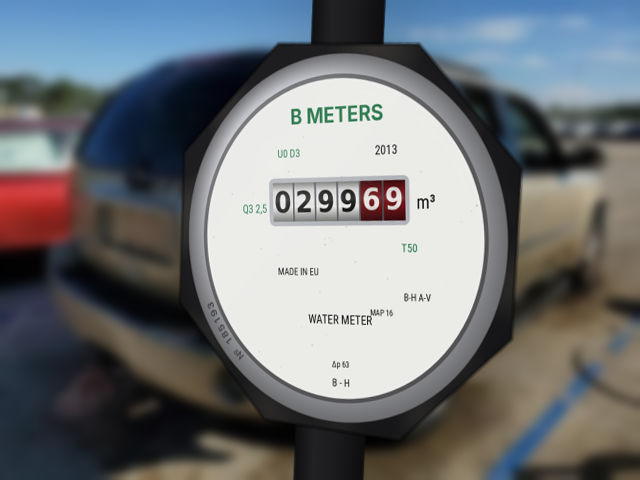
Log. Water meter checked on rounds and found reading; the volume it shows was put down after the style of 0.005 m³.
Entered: 299.69 m³
